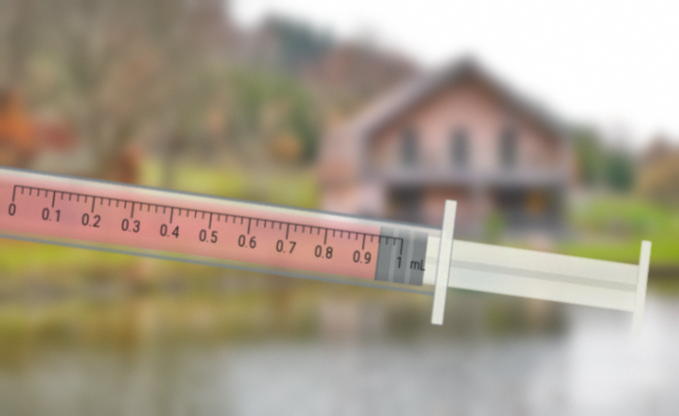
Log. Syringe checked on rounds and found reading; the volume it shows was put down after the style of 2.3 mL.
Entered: 0.94 mL
